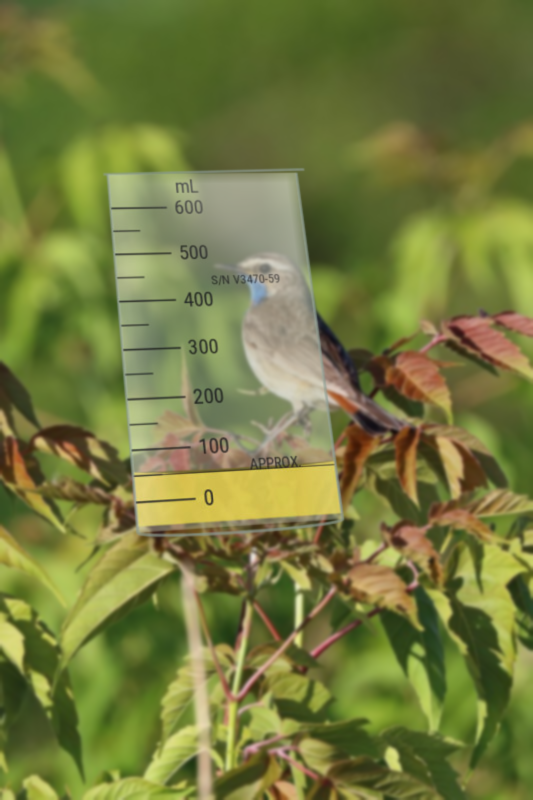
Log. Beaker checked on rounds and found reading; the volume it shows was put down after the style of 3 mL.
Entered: 50 mL
